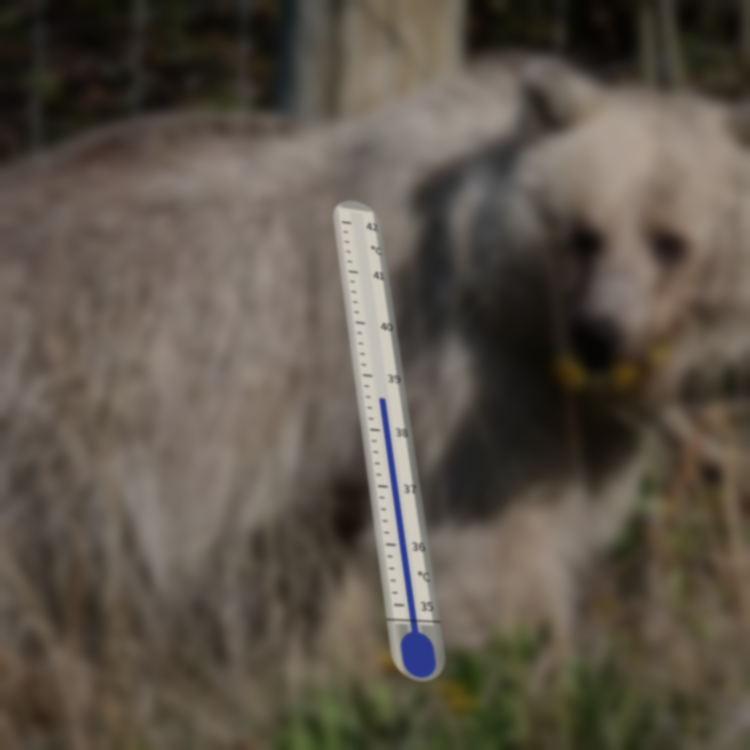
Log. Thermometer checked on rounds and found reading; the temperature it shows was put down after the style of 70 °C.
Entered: 38.6 °C
